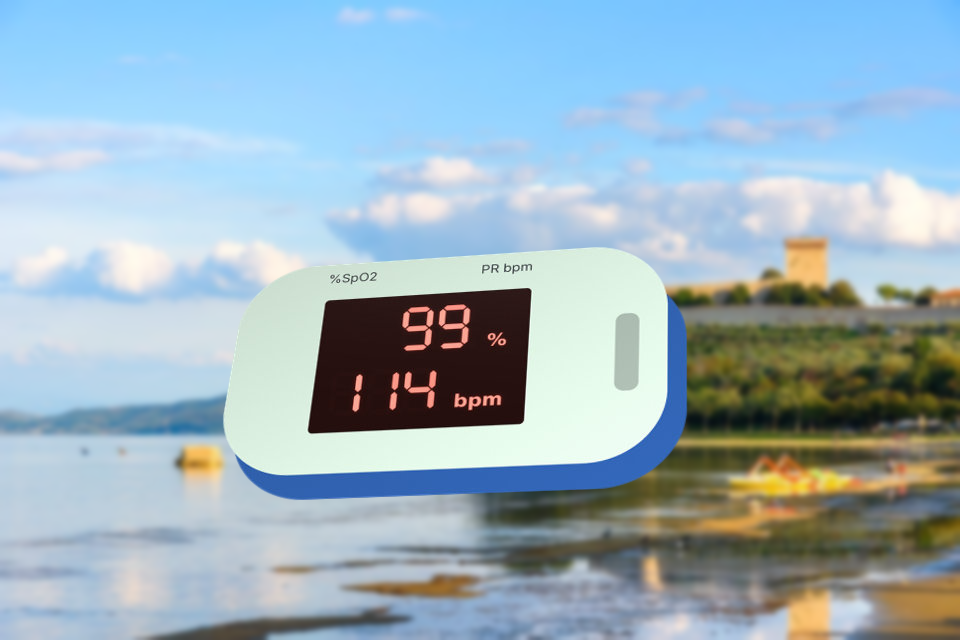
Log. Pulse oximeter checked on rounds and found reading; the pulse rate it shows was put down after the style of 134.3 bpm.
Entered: 114 bpm
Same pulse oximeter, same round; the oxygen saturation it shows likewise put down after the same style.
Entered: 99 %
